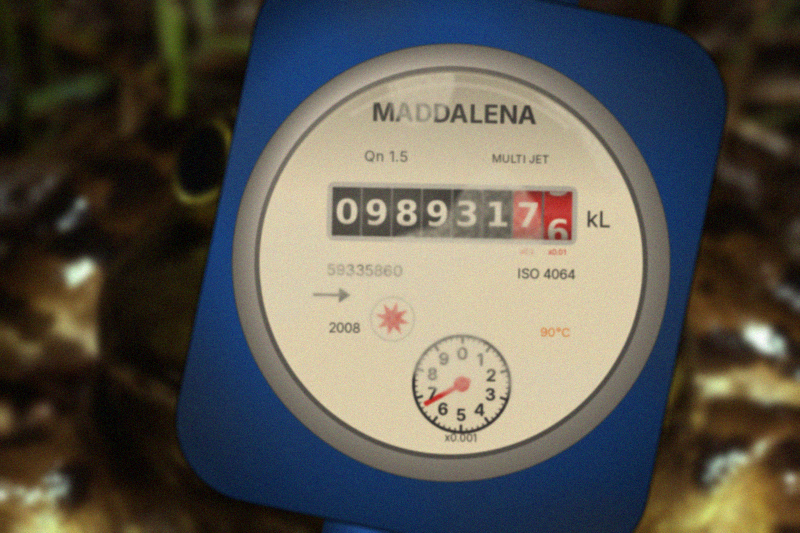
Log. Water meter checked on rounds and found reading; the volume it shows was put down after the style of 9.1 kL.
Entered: 98931.756 kL
